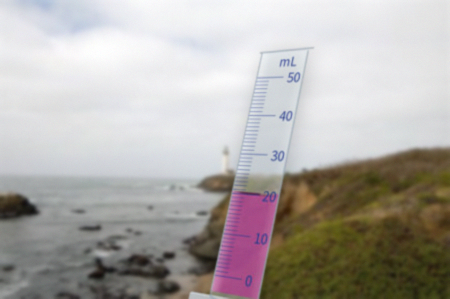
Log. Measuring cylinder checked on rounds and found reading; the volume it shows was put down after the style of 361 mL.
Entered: 20 mL
